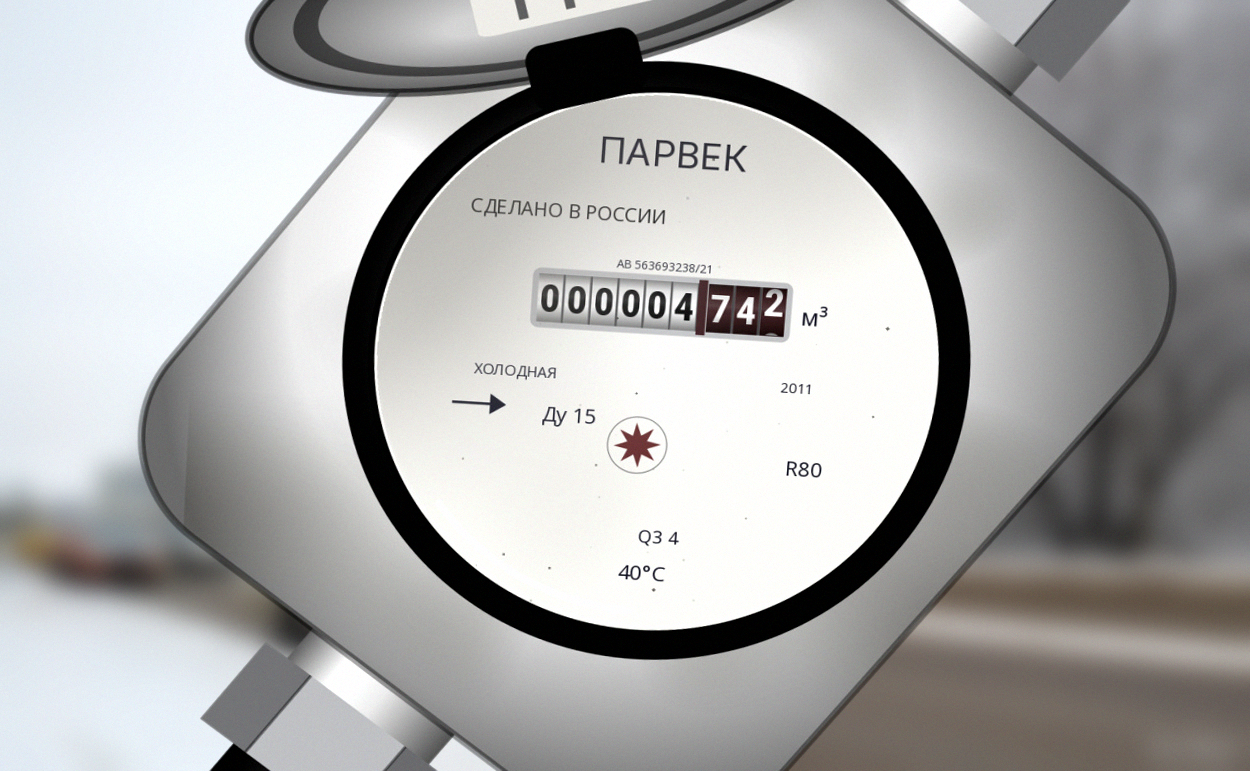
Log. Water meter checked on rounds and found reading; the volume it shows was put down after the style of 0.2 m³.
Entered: 4.742 m³
